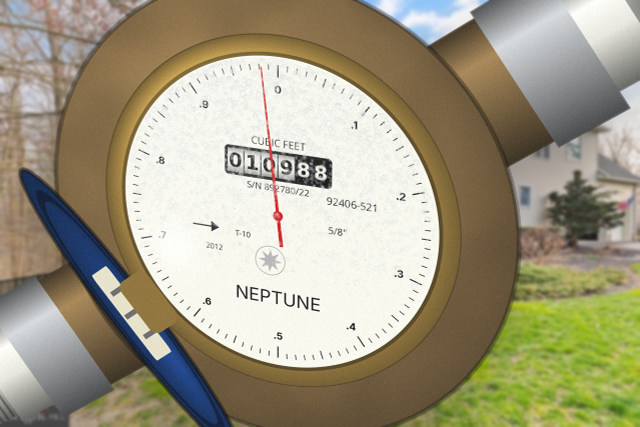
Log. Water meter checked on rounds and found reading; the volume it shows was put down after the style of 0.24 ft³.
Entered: 10987.98 ft³
